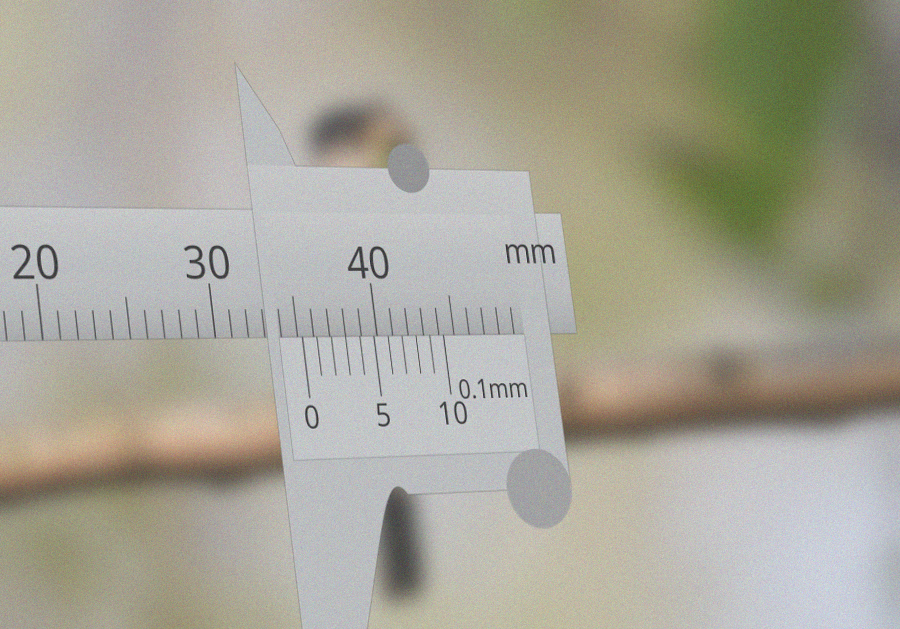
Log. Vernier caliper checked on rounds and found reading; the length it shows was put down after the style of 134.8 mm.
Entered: 35.3 mm
